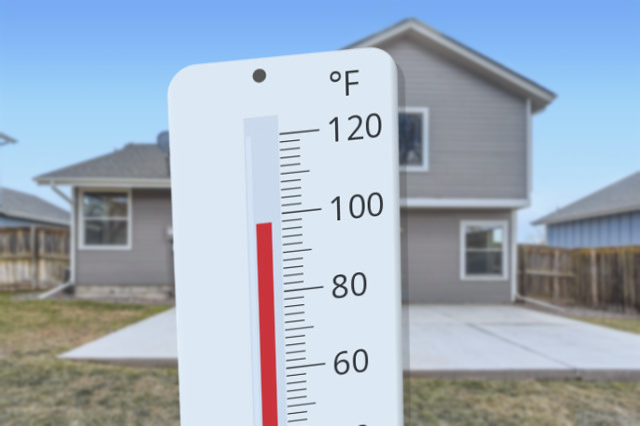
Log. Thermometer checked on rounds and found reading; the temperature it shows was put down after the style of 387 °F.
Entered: 98 °F
